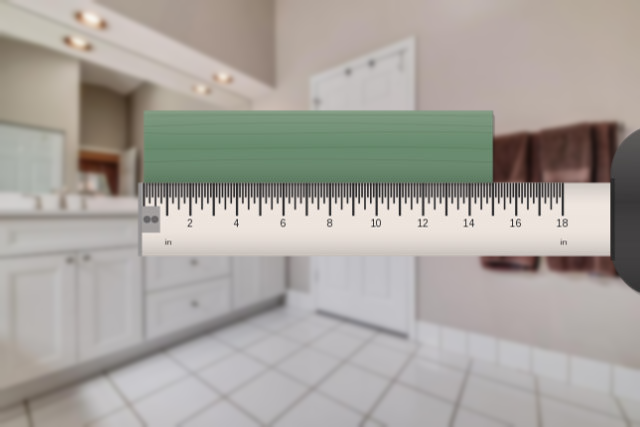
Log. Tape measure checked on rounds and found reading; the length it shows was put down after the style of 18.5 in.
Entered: 15 in
